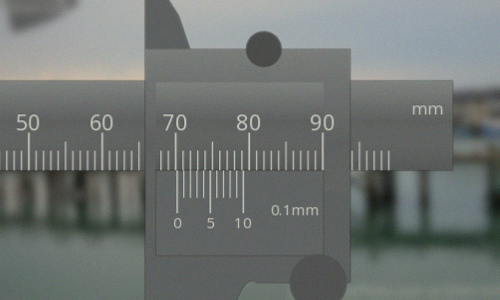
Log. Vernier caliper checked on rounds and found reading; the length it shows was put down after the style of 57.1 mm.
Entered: 70.2 mm
